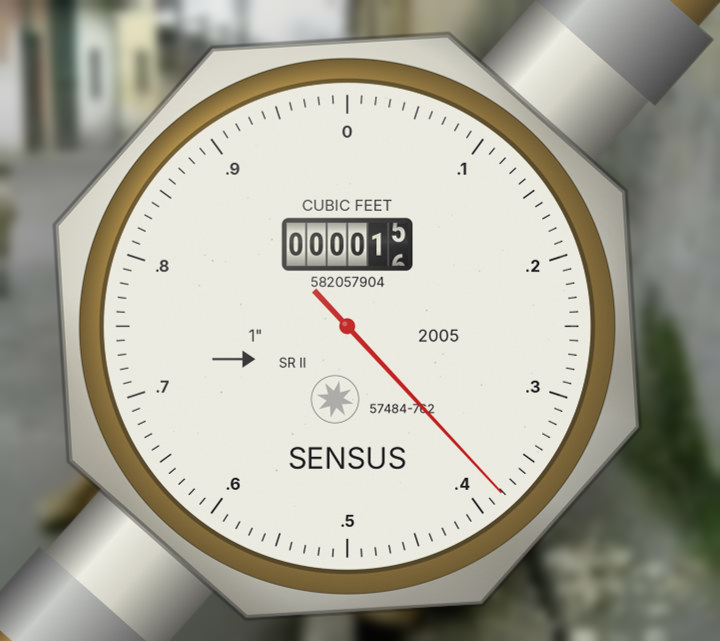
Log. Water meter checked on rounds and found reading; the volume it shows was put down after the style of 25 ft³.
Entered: 15.38 ft³
